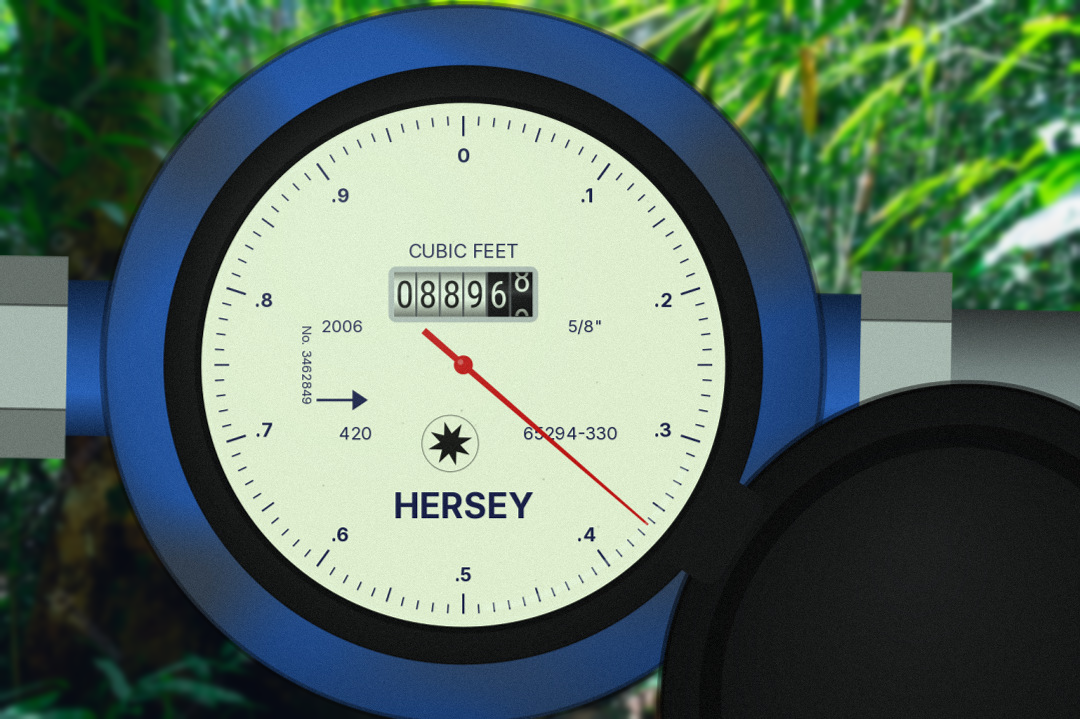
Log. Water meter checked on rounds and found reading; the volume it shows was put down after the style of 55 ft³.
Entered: 88968.36 ft³
